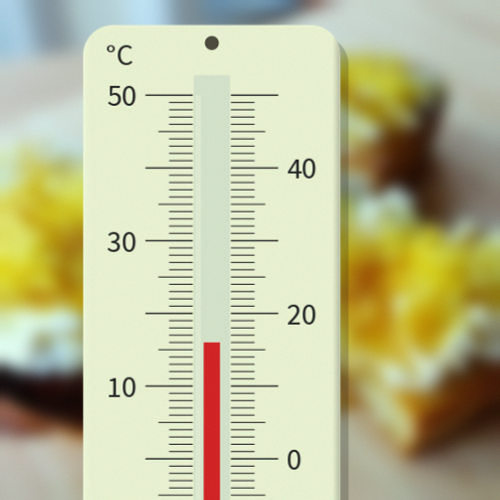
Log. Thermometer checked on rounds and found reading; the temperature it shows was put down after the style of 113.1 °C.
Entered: 16 °C
